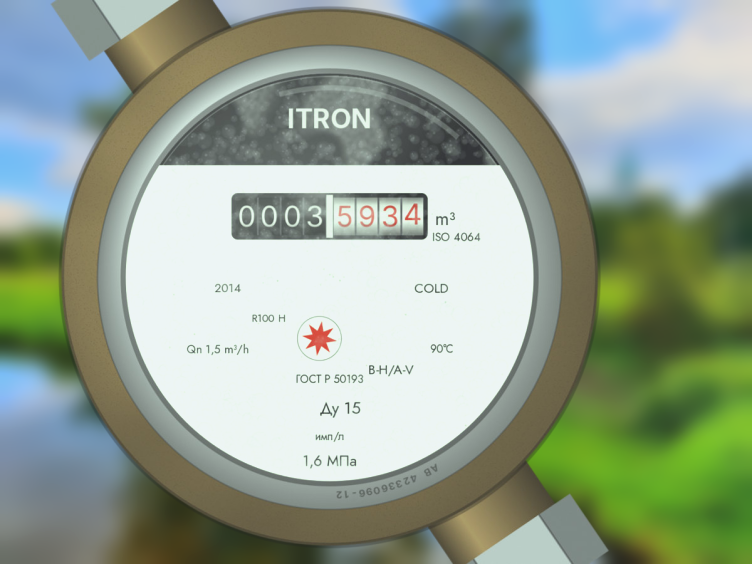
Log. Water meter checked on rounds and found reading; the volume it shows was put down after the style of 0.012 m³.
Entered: 3.5934 m³
